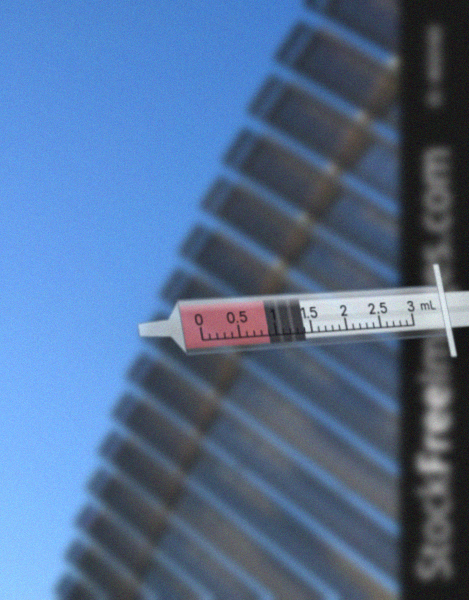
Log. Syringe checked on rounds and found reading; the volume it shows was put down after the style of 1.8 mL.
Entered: 0.9 mL
